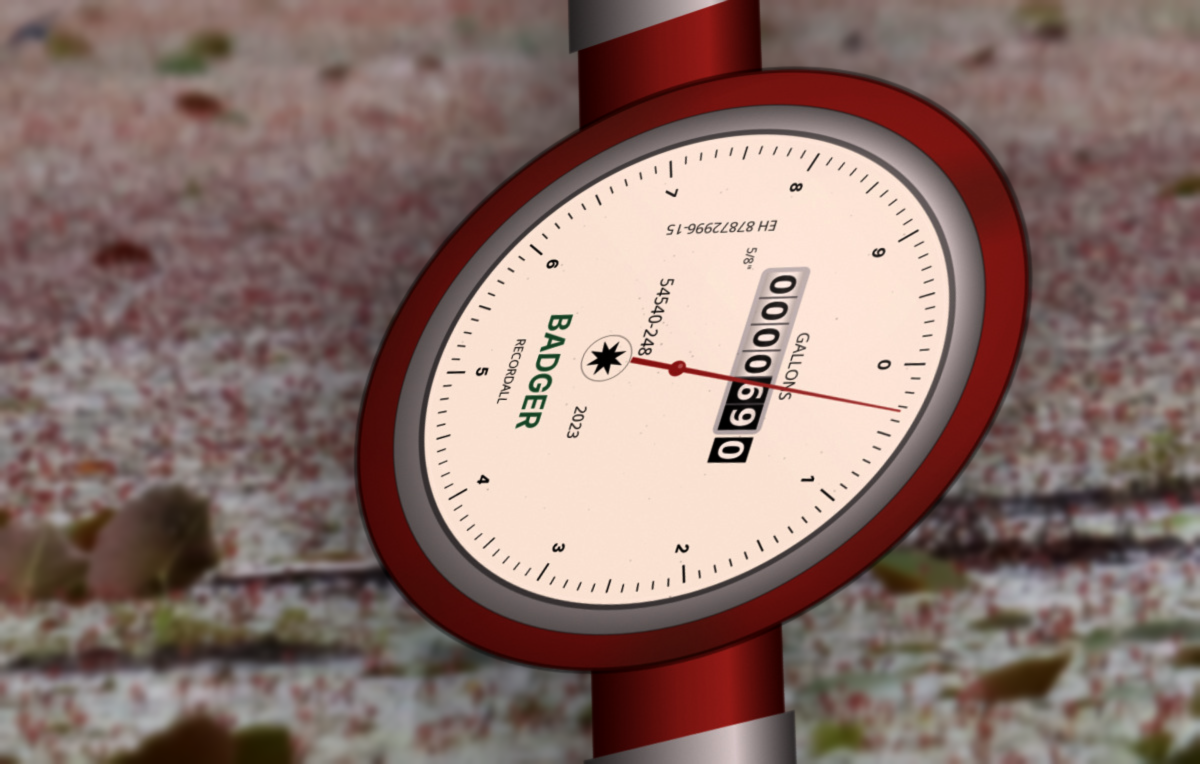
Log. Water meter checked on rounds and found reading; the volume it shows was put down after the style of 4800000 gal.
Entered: 690.3 gal
